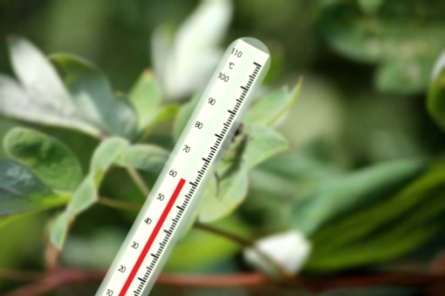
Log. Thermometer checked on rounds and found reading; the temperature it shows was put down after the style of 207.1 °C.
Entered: 60 °C
